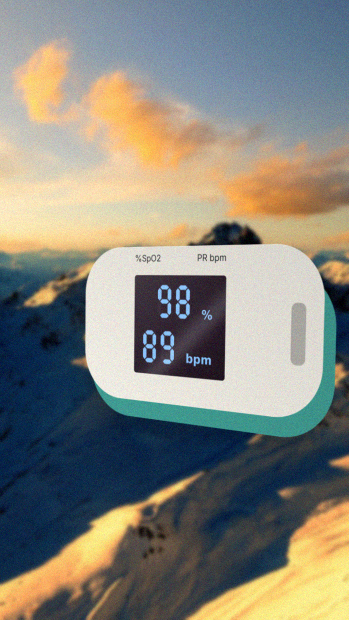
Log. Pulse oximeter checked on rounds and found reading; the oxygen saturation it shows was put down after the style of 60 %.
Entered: 98 %
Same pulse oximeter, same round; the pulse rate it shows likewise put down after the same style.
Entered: 89 bpm
